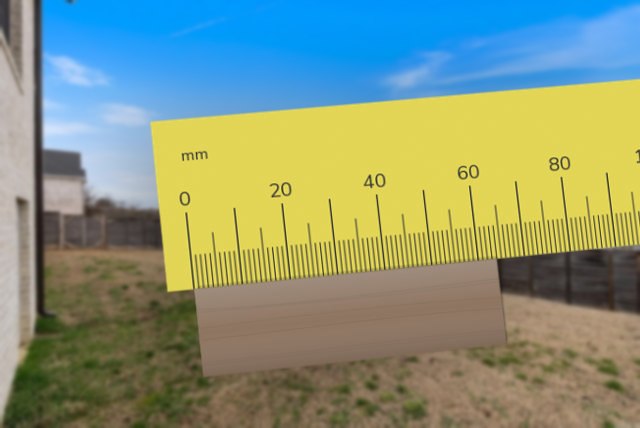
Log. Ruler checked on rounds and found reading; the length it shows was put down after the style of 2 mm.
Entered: 64 mm
